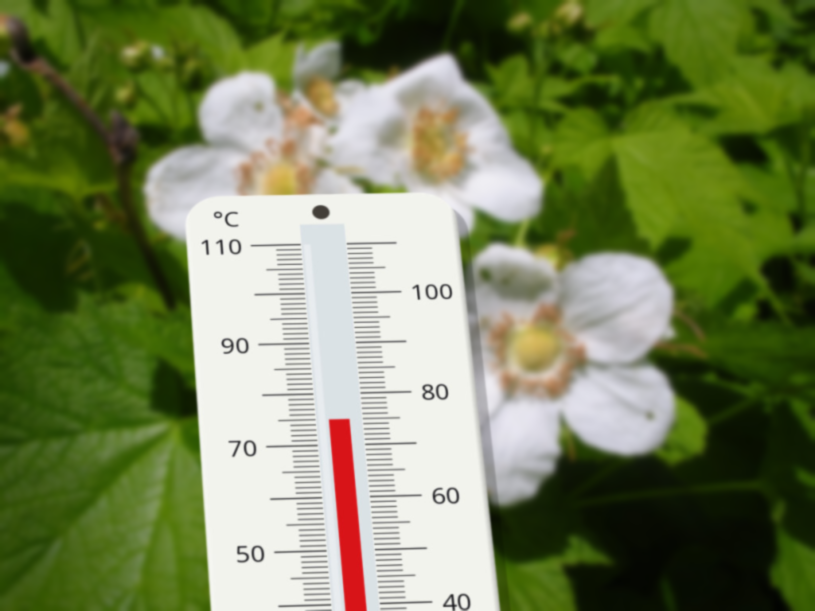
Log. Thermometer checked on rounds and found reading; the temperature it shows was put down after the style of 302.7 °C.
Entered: 75 °C
